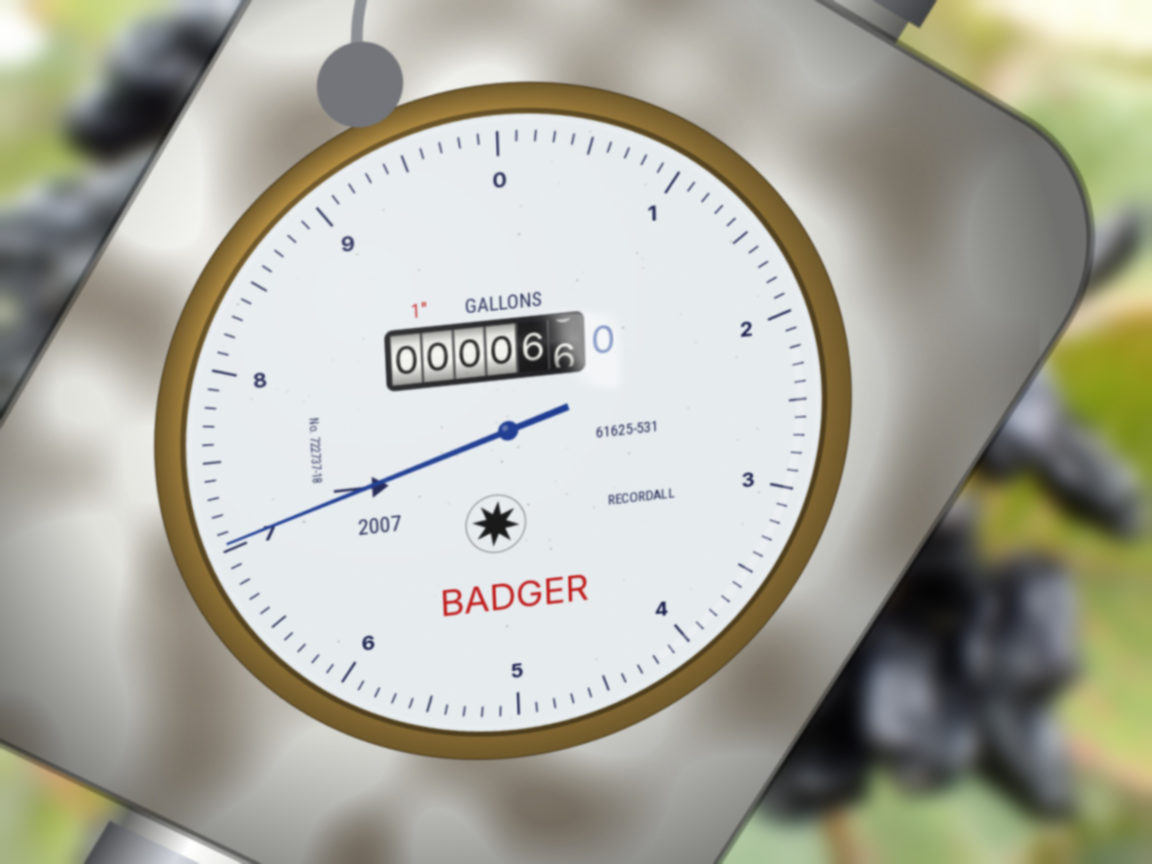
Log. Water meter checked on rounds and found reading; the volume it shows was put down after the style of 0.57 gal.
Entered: 657.0 gal
